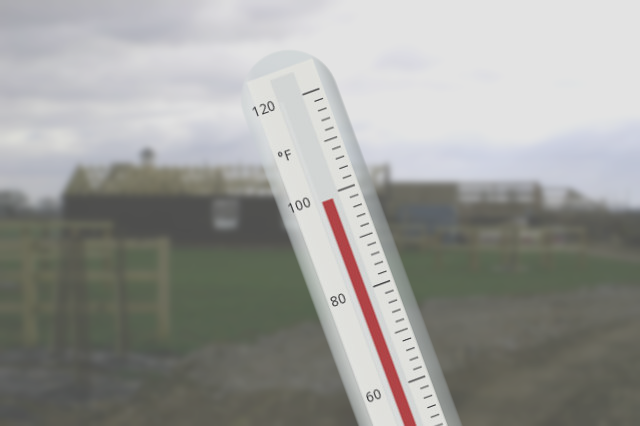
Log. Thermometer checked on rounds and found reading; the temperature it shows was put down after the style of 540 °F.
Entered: 99 °F
